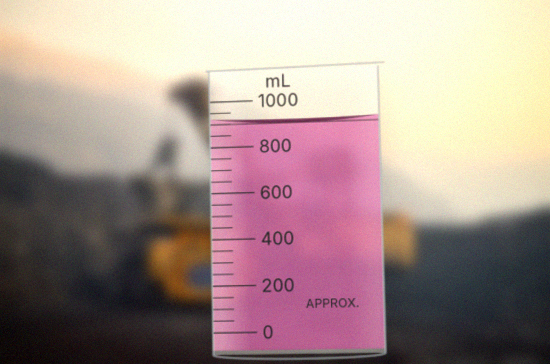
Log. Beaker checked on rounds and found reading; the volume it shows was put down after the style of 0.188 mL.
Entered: 900 mL
